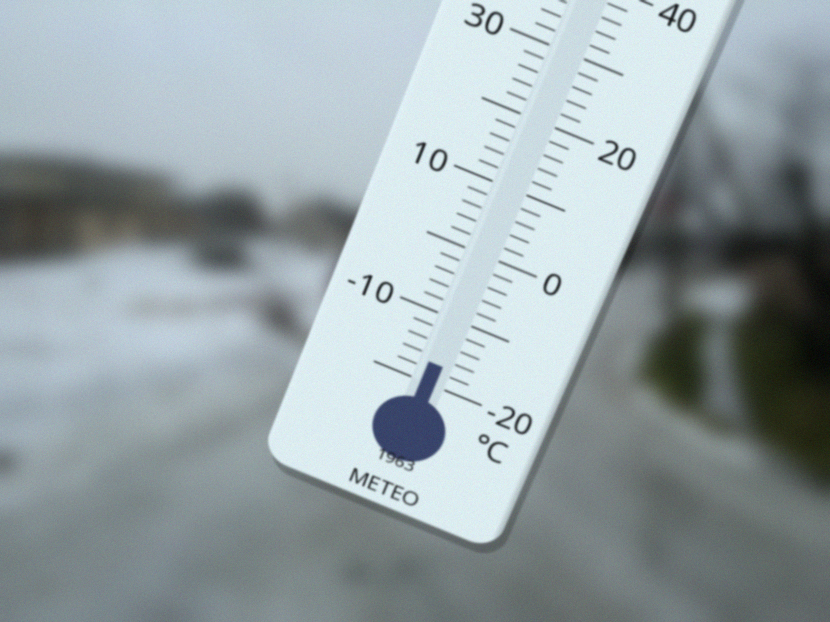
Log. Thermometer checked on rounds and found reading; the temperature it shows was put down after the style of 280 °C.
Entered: -17 °C
